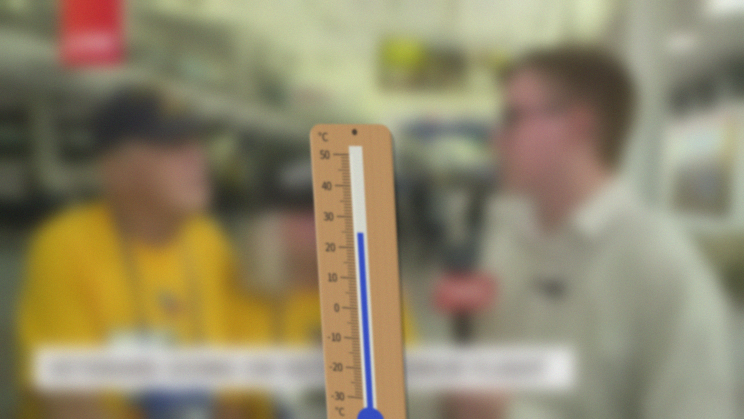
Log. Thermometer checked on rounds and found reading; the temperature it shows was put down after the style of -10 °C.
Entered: 25 °C
